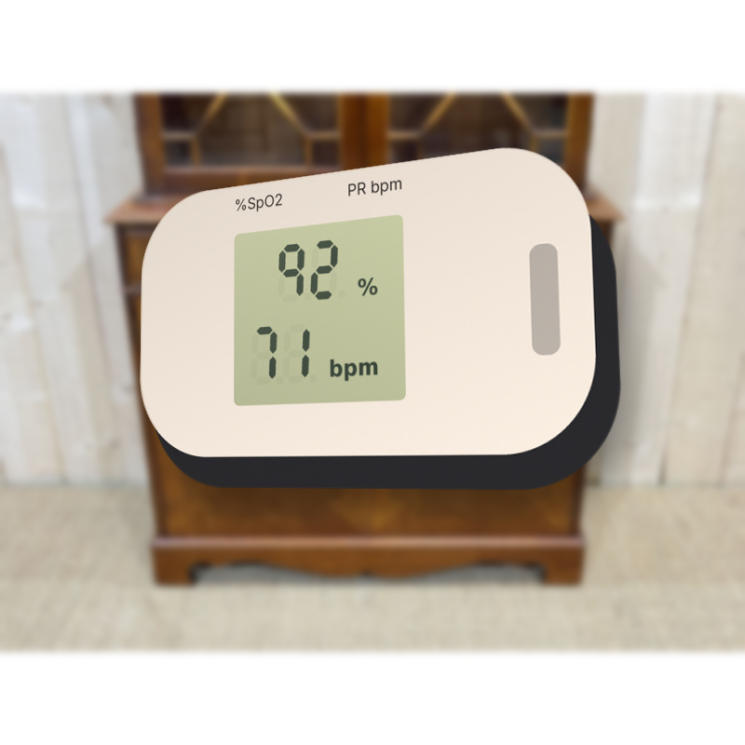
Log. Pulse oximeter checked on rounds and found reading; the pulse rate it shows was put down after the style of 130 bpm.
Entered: 71 bpm
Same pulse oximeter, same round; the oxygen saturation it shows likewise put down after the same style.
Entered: 92 %
